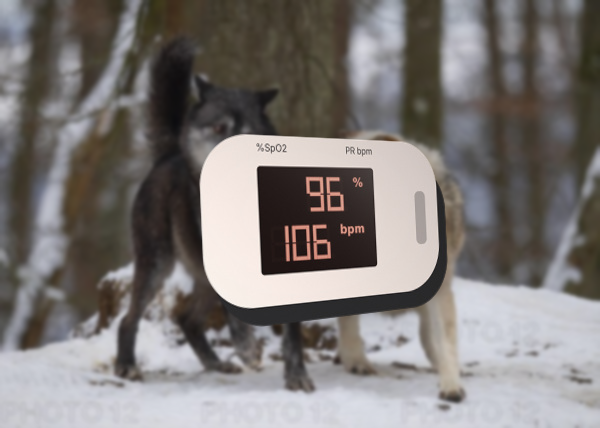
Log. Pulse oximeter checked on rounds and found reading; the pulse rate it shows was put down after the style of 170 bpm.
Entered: 106 bpm
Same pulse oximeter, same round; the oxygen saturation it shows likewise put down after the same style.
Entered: 96 %
